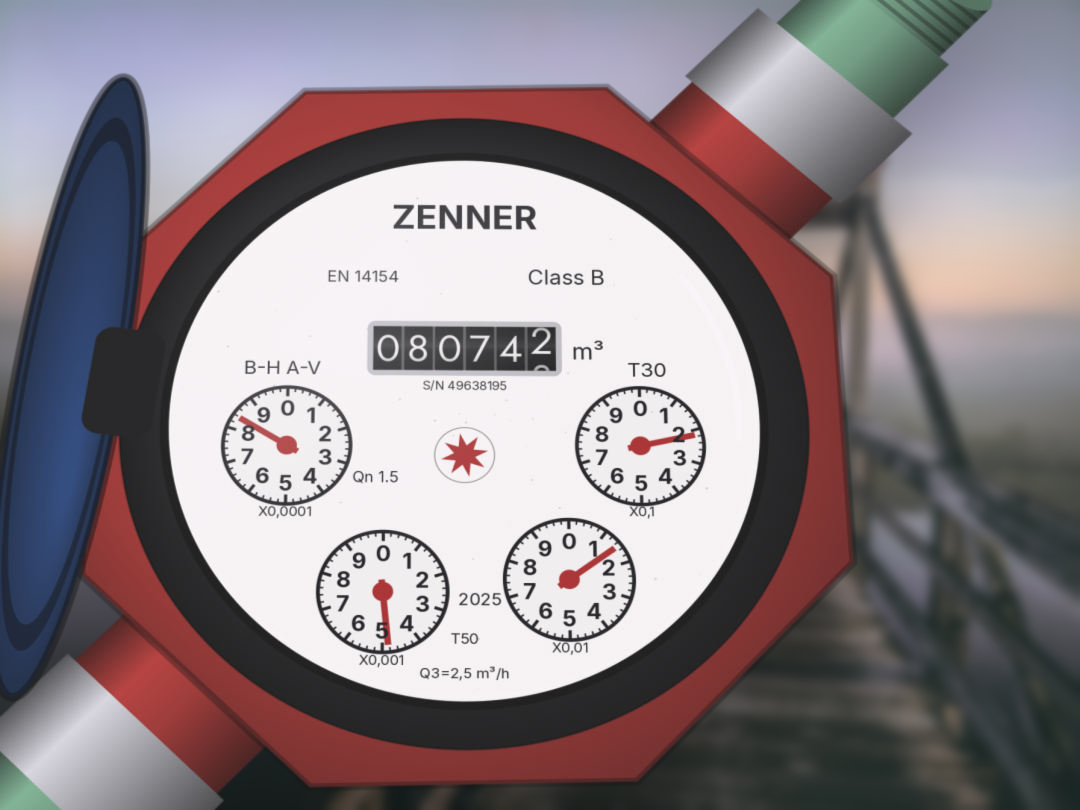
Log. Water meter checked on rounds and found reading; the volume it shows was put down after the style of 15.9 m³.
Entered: 80742.2148 m³
